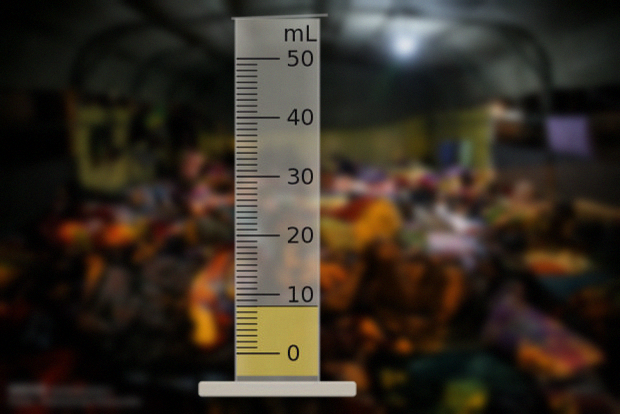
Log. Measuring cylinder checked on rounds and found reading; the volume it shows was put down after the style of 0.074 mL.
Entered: 8 mL
